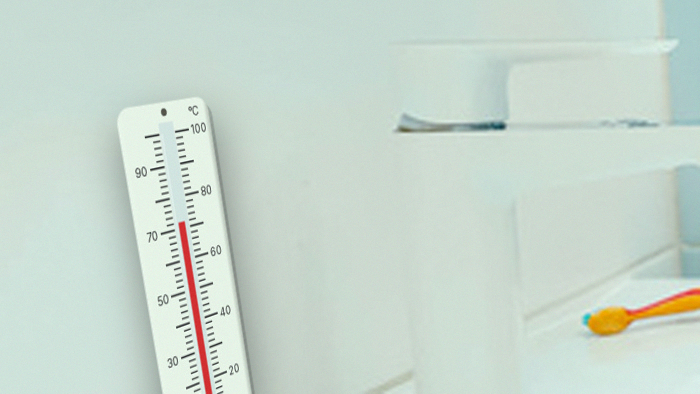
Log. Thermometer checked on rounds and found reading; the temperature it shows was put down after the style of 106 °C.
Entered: 72 °C
